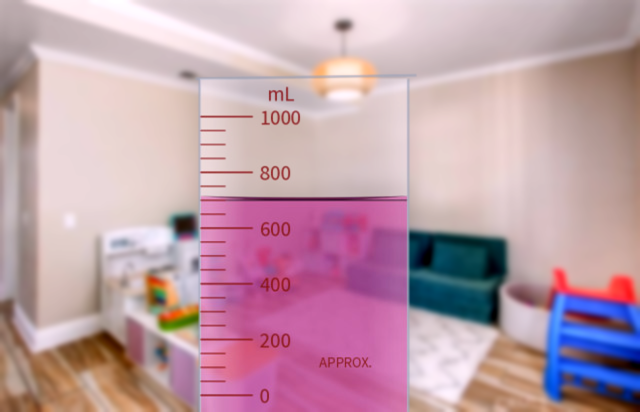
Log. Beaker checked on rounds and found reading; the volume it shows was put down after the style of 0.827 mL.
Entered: 700 mL
